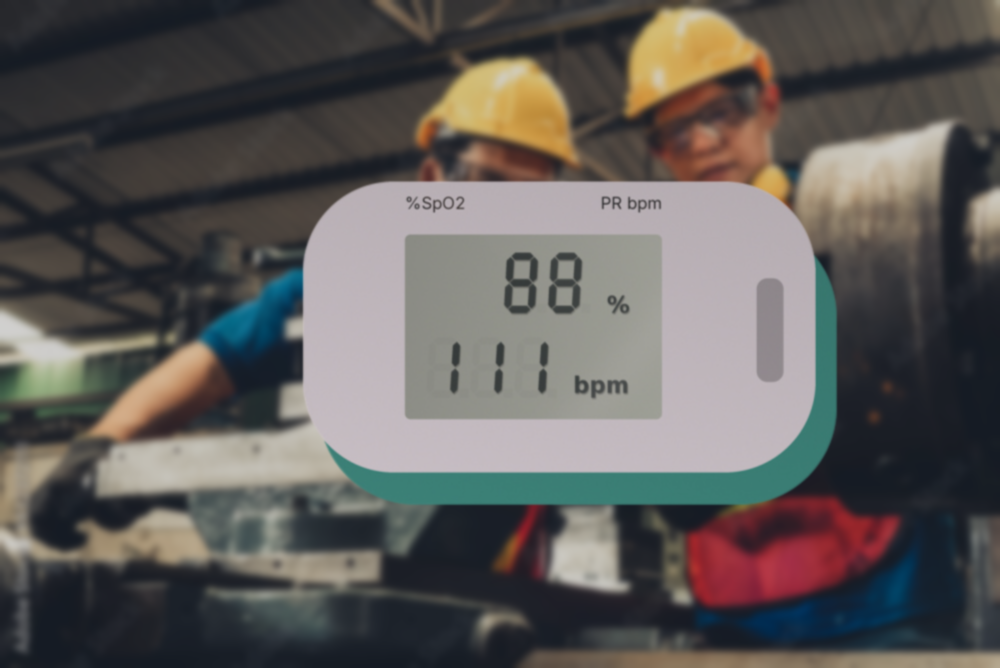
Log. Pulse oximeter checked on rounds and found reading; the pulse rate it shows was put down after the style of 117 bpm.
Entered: 111 bpm
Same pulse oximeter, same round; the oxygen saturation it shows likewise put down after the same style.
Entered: 88 %
